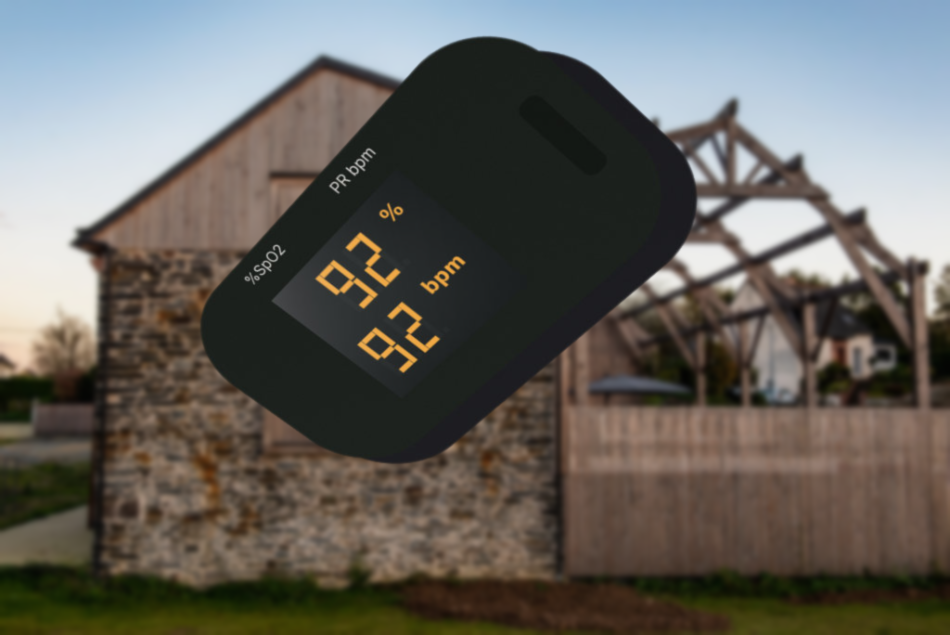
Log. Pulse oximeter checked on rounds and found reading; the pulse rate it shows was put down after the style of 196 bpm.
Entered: 92 bpm
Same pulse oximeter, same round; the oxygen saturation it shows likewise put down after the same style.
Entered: 92 %
